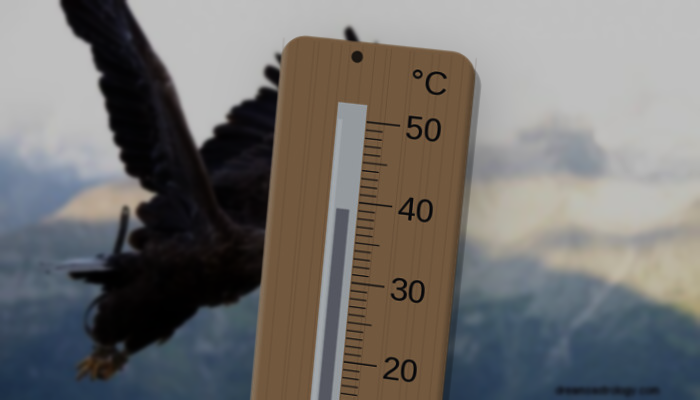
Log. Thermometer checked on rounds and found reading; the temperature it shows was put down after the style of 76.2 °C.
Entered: 39 °C
